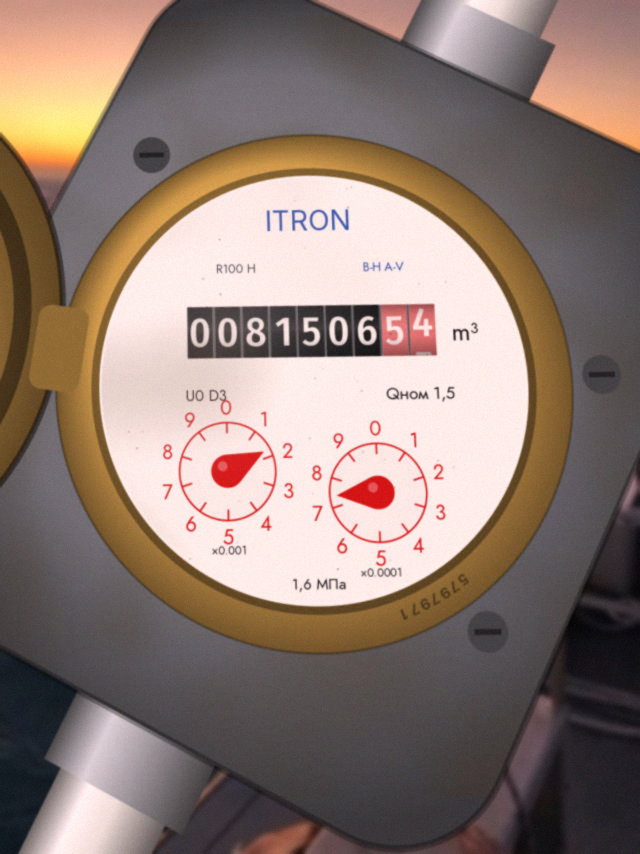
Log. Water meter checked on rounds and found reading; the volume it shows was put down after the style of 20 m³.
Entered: 81506.5417 m³
